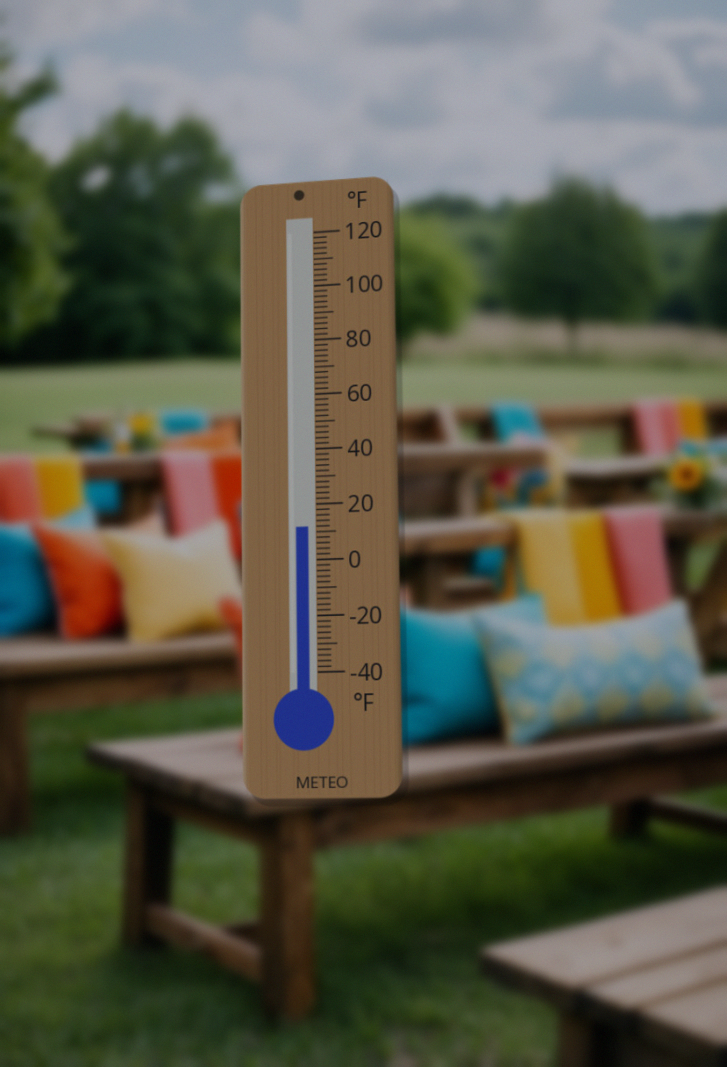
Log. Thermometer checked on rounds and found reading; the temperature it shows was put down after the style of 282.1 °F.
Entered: 12 °F
